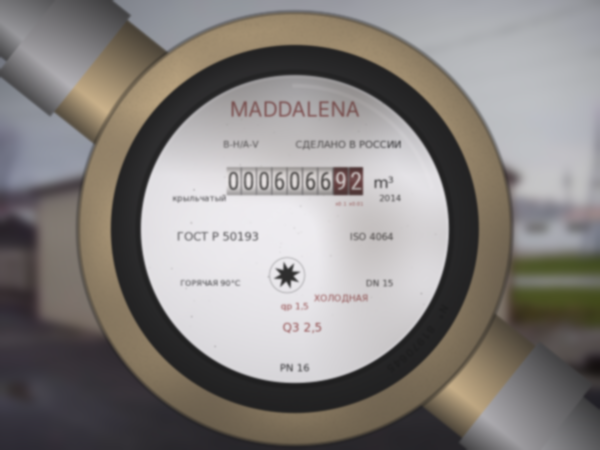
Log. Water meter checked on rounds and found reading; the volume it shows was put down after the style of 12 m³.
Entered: 6066.92 m³
